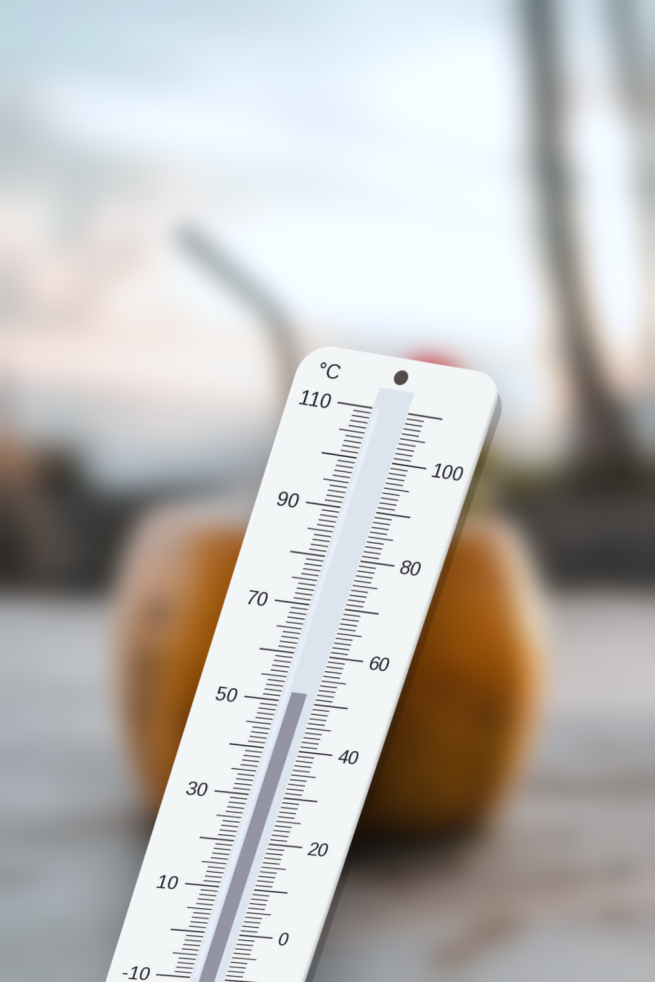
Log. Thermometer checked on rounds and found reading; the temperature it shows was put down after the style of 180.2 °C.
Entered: 52 °C
